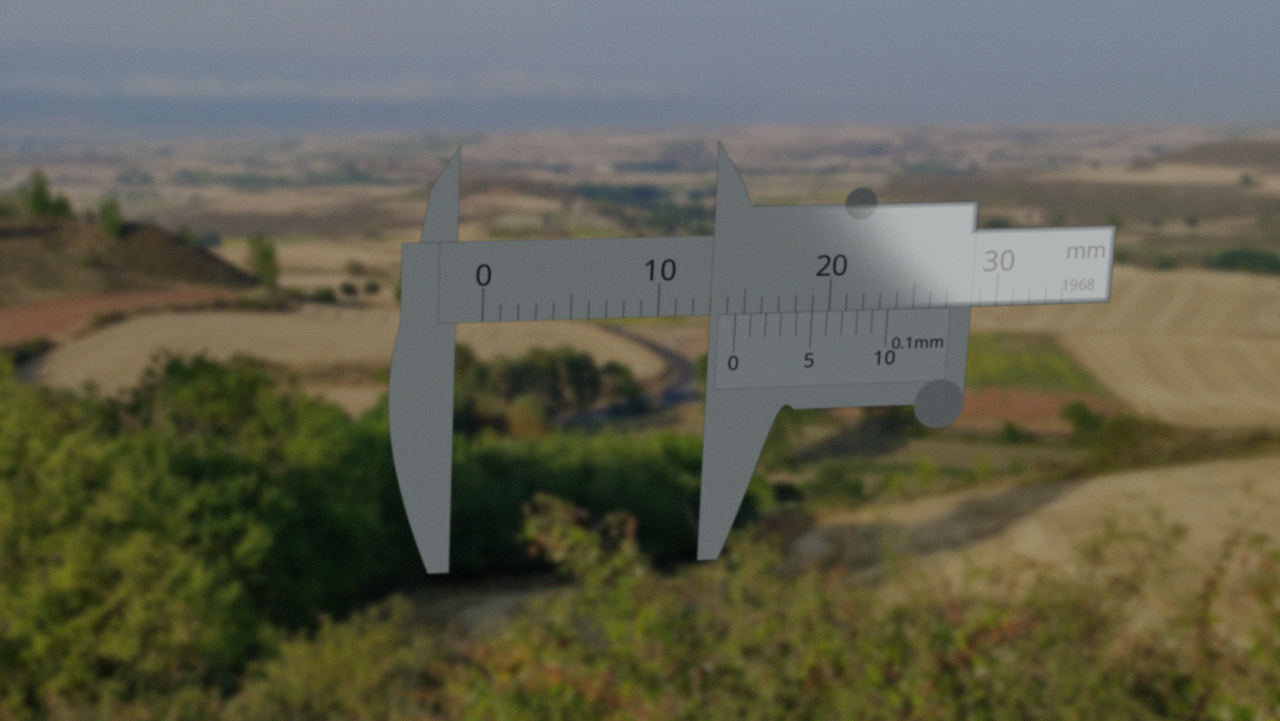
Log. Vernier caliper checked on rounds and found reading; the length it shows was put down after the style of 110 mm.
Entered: 14.5 mm
